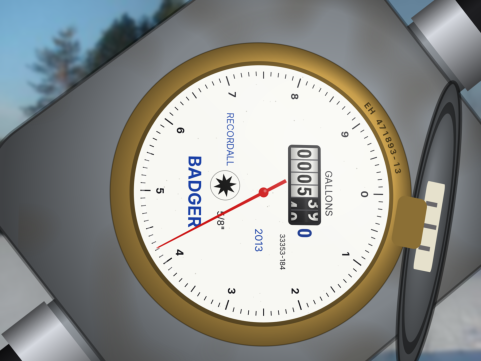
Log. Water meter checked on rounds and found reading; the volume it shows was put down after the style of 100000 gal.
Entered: 5394.2 gal
